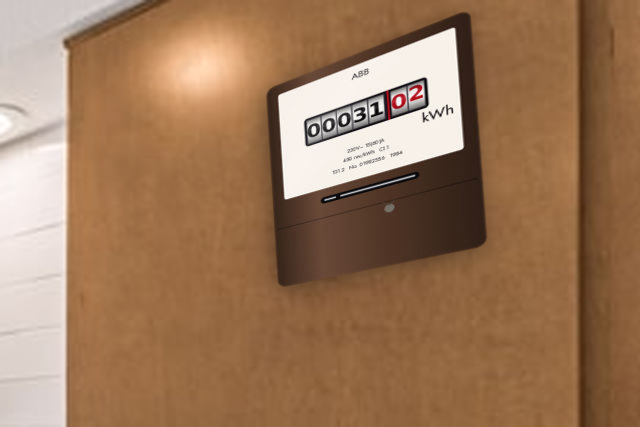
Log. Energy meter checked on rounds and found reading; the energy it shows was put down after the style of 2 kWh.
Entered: 31.02 kWh
